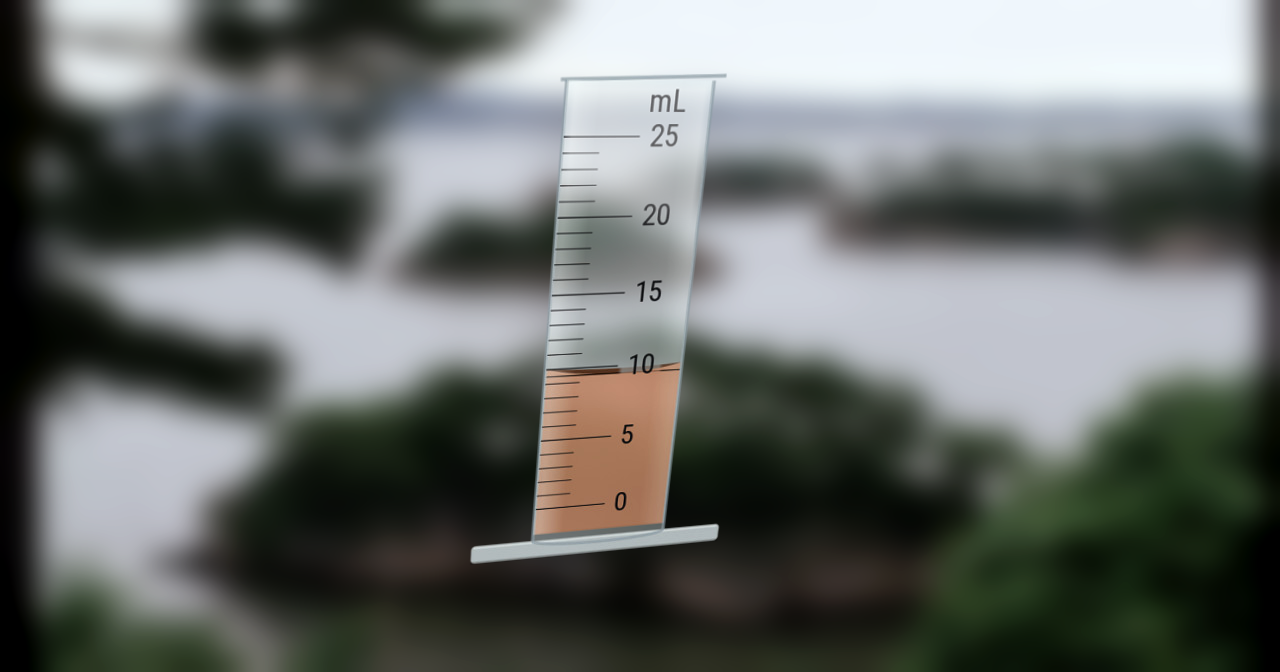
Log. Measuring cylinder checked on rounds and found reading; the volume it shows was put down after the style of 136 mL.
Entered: 9.5 mL
